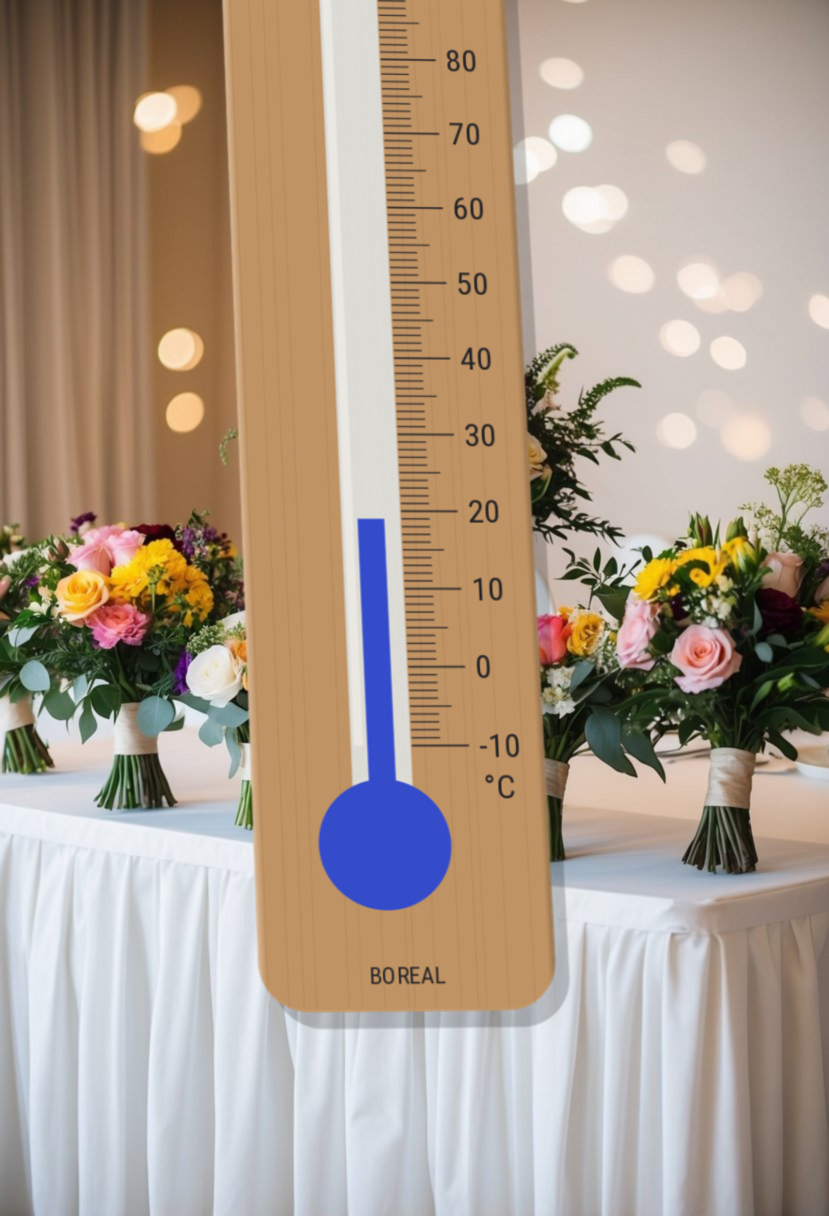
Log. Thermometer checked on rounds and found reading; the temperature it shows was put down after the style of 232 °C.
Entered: 19 °C
